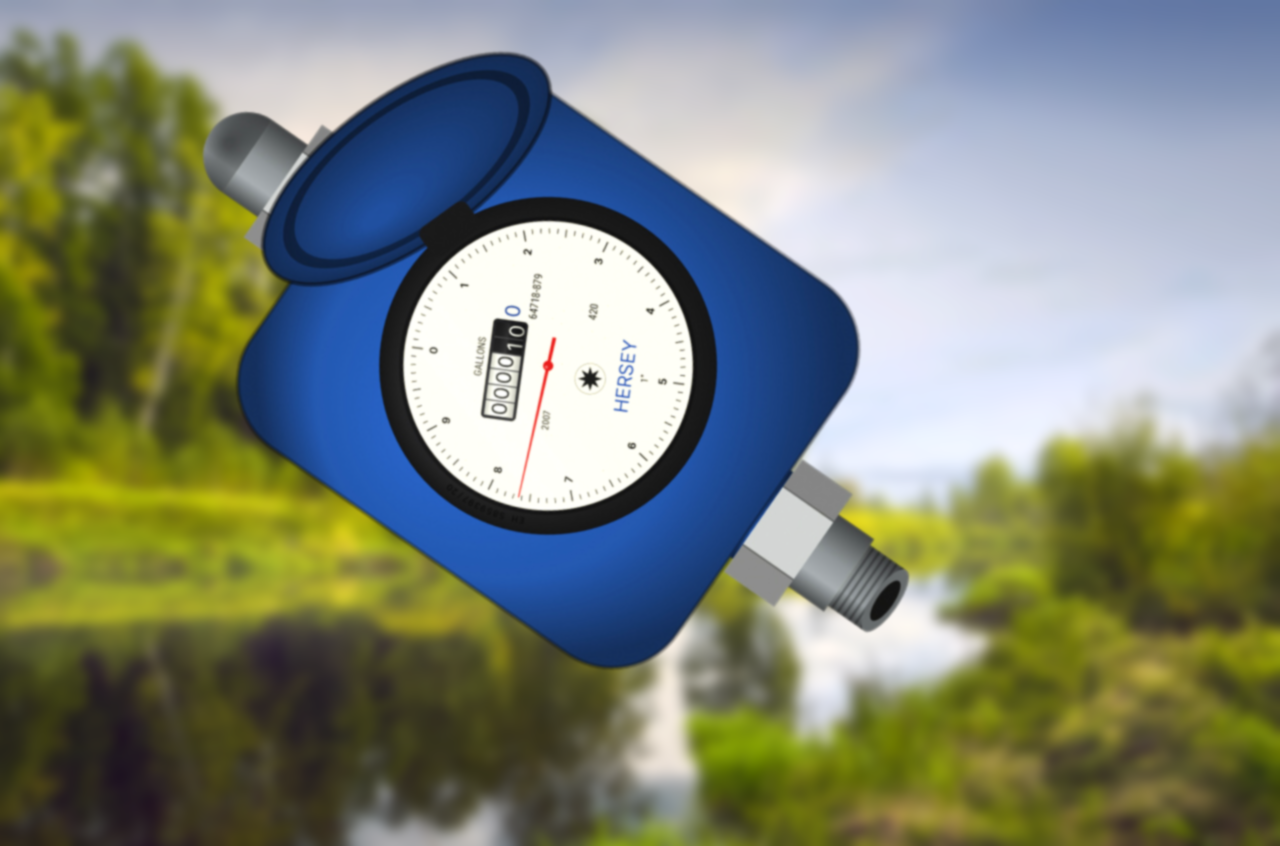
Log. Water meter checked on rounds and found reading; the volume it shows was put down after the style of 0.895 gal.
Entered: 97.6 gal
